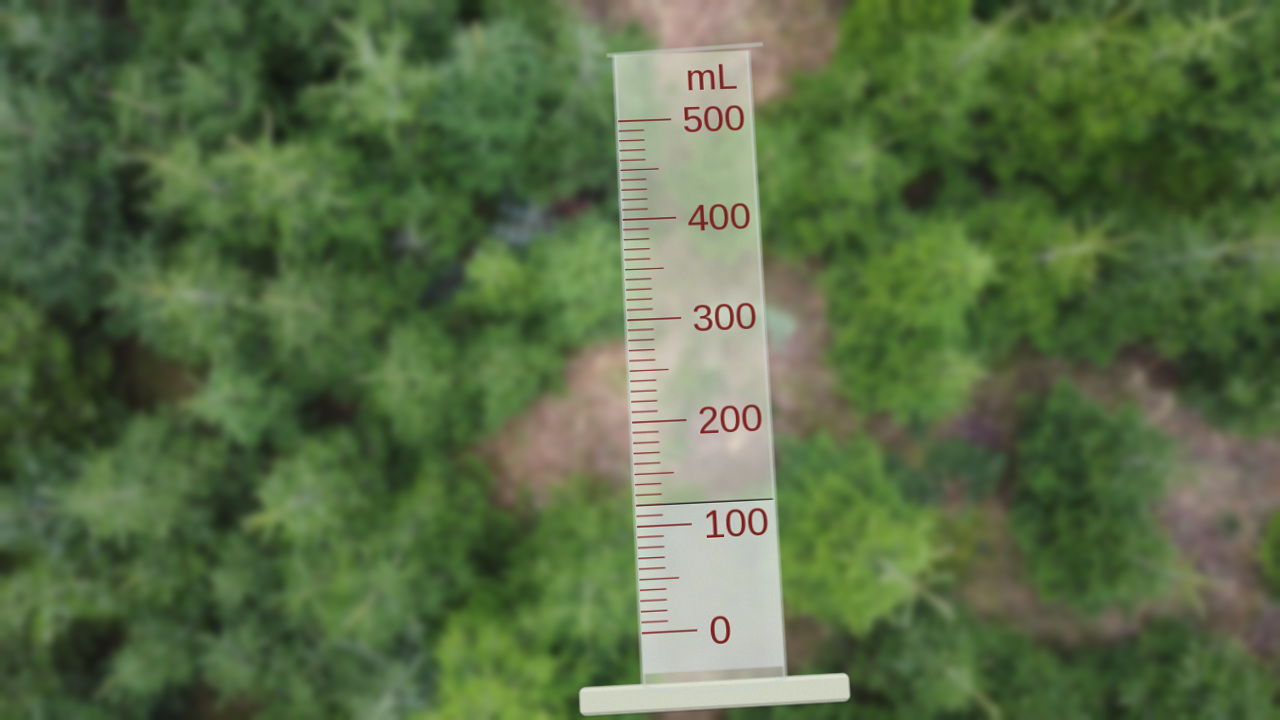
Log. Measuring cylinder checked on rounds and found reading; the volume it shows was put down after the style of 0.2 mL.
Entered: 120 mL
